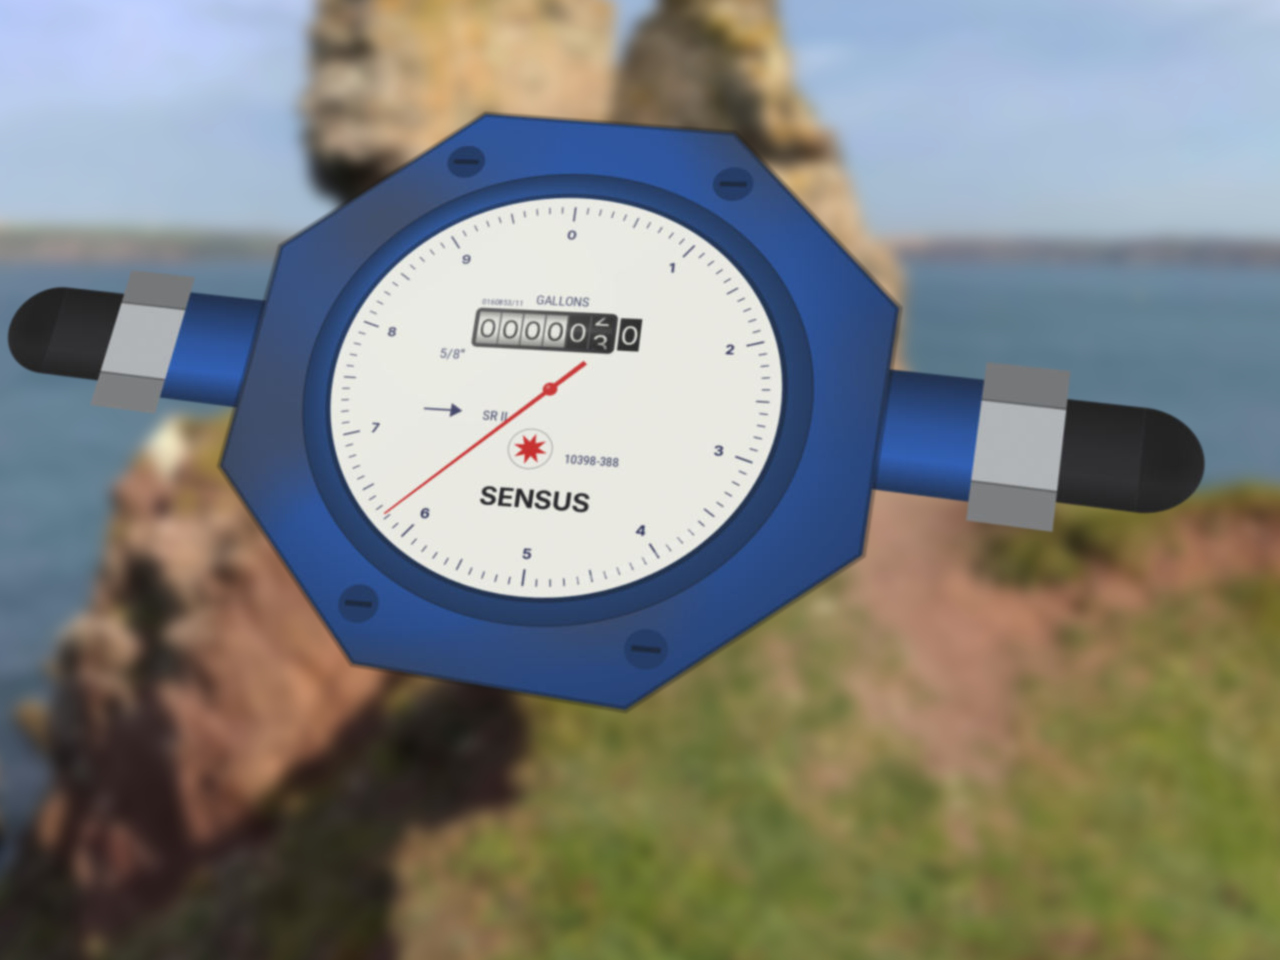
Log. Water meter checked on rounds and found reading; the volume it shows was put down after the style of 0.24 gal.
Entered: 26.2 gal
